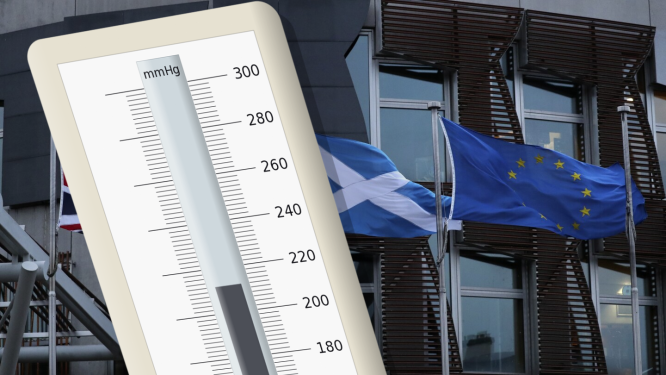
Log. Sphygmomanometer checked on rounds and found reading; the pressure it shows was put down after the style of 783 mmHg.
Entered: 212 mmHg
